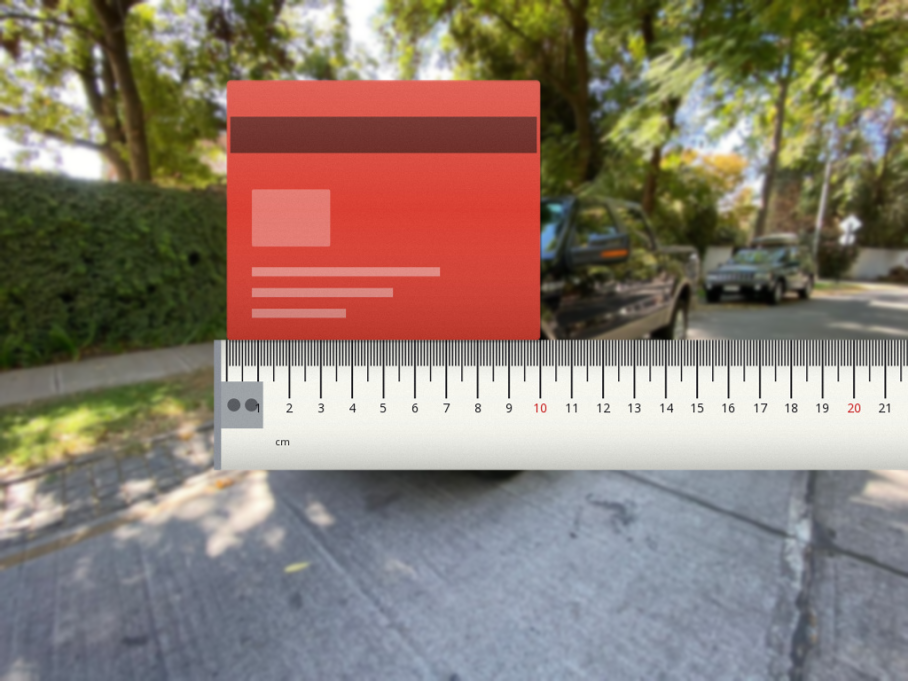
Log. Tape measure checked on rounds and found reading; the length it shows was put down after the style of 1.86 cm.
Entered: 10 cm
